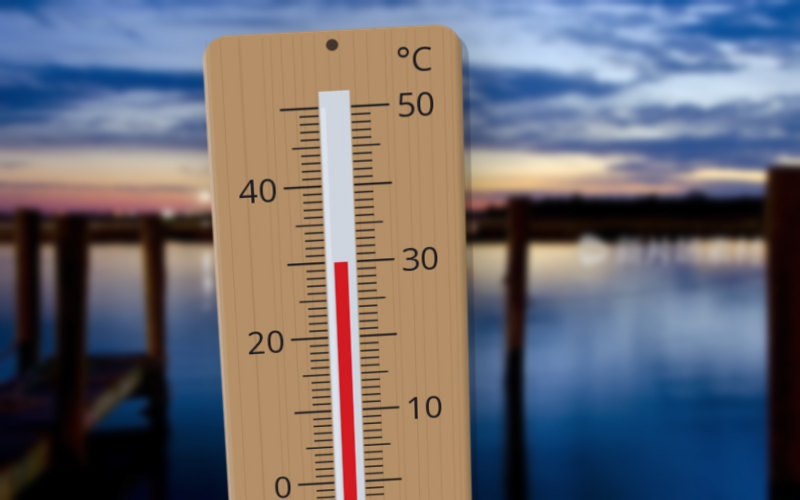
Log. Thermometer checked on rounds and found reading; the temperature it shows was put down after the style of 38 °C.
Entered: 30 °C
